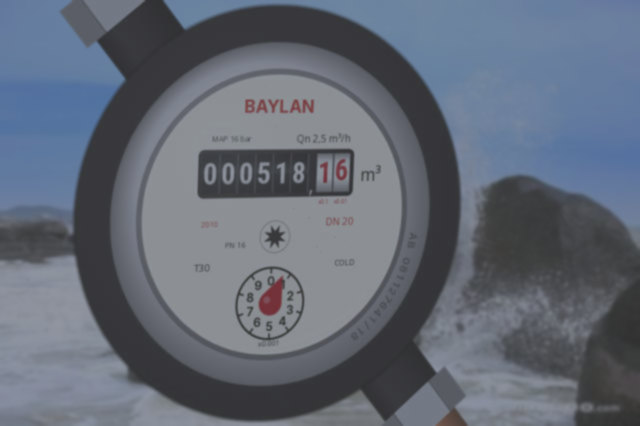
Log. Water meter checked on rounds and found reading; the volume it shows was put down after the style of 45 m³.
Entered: 518.160 m³
